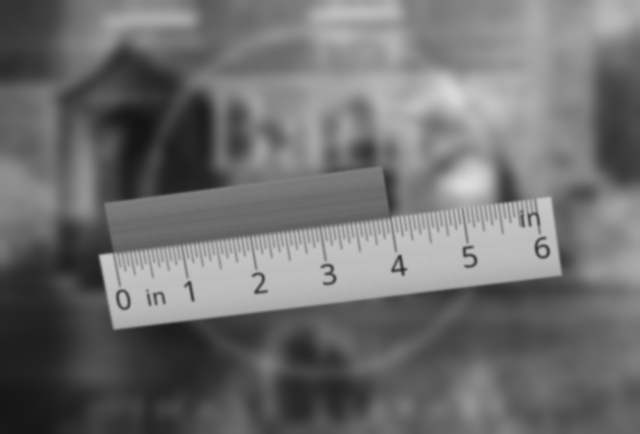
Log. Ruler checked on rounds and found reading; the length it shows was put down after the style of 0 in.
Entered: 4 in
